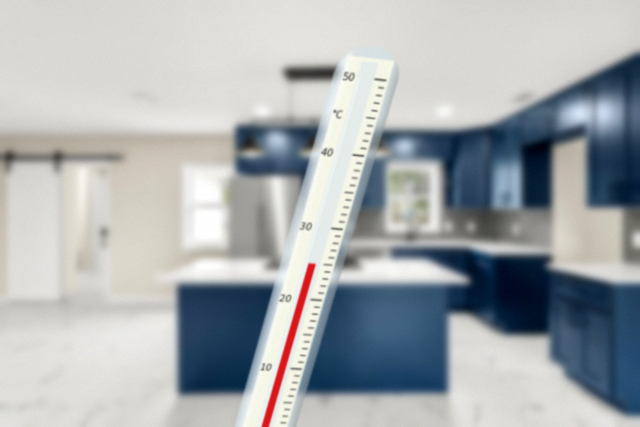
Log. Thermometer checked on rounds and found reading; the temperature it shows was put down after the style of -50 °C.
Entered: 25 °C
